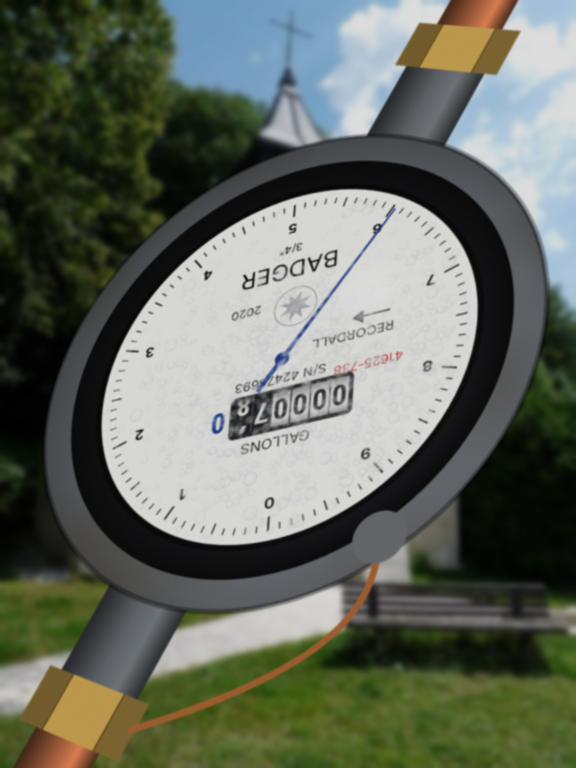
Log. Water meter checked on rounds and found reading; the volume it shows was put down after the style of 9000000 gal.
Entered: 776.0 gal
